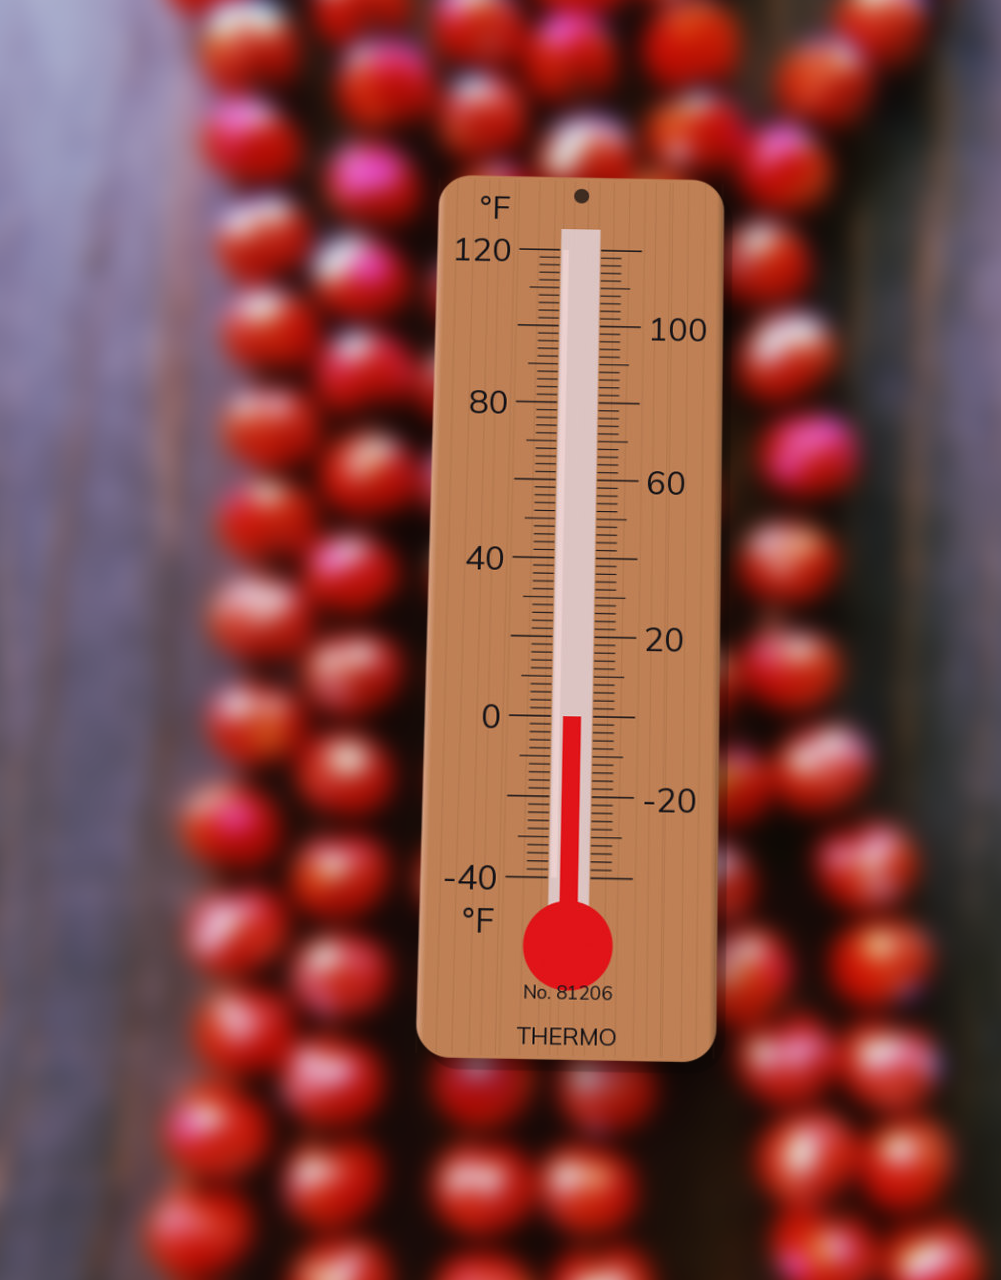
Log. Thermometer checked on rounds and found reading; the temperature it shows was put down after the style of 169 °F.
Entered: 0 °F
